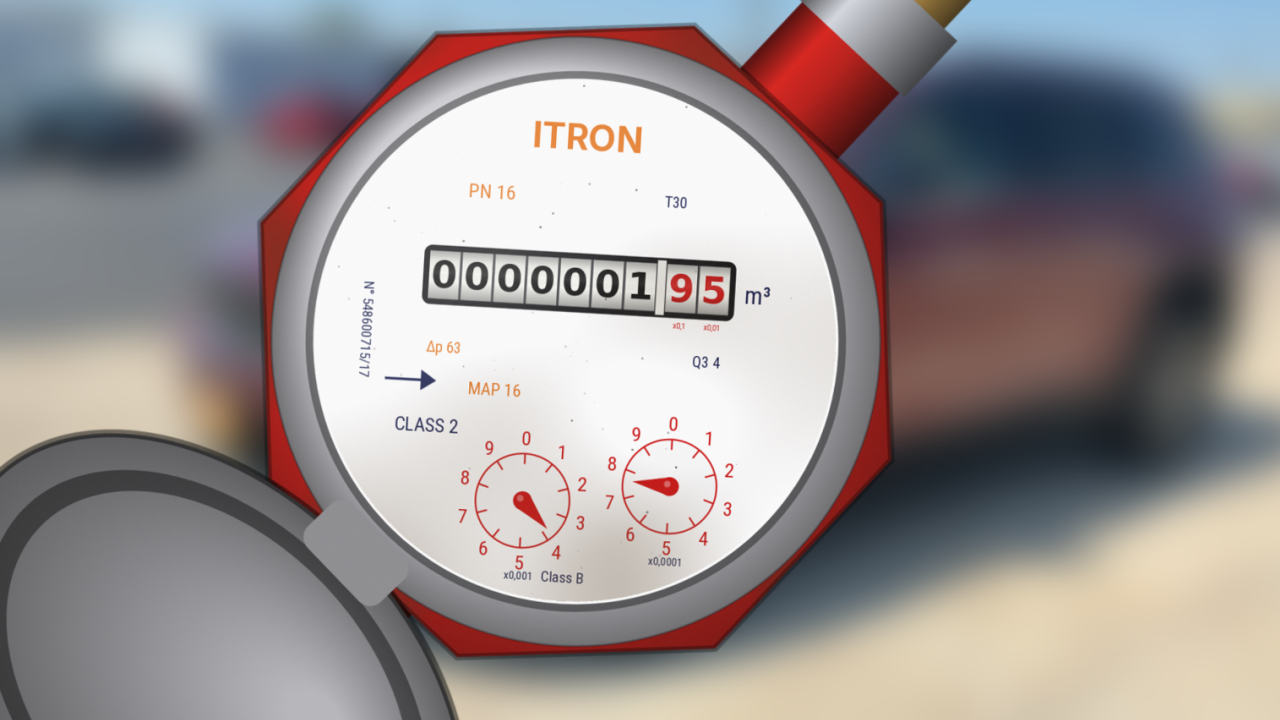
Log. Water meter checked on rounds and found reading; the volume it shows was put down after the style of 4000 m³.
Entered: 1.9537 m³
